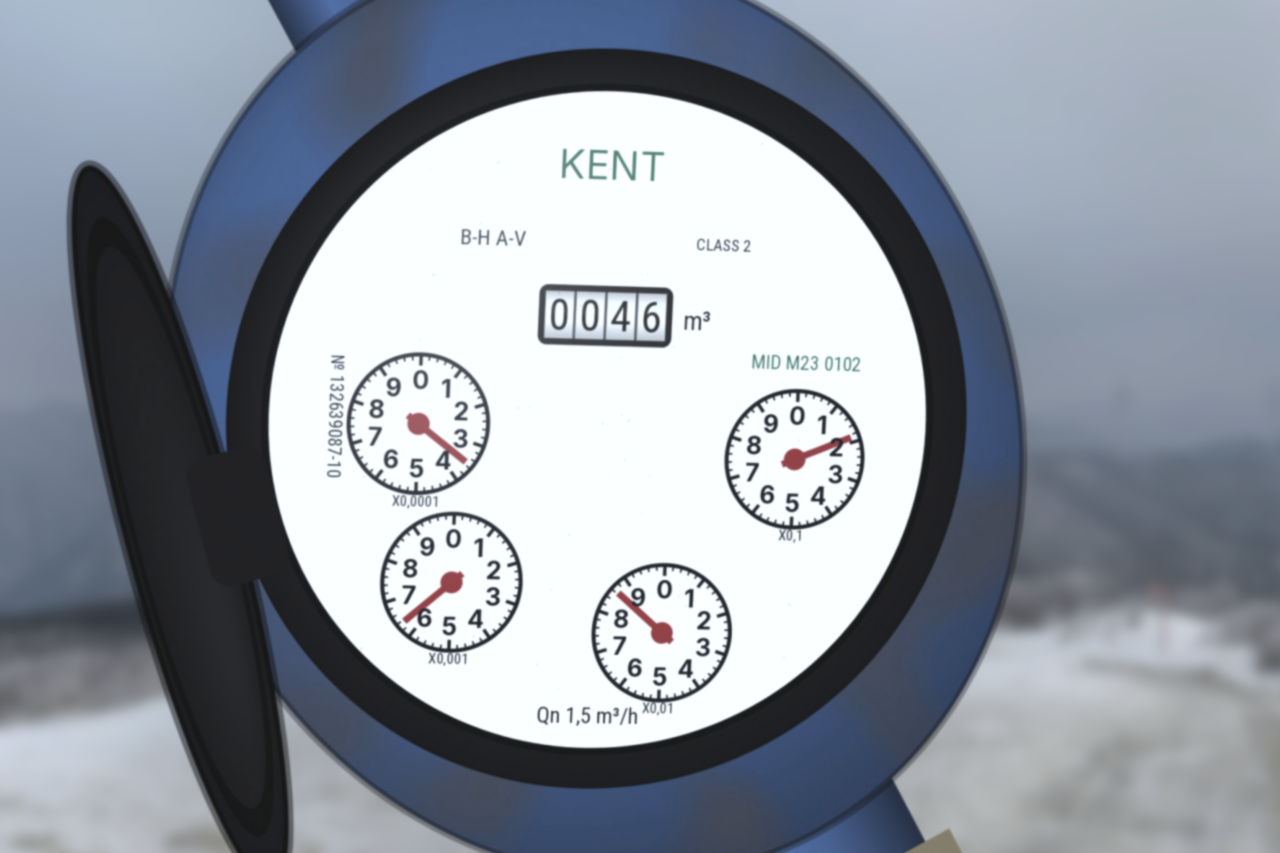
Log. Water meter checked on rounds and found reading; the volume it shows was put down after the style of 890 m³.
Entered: 46.1863 m³
